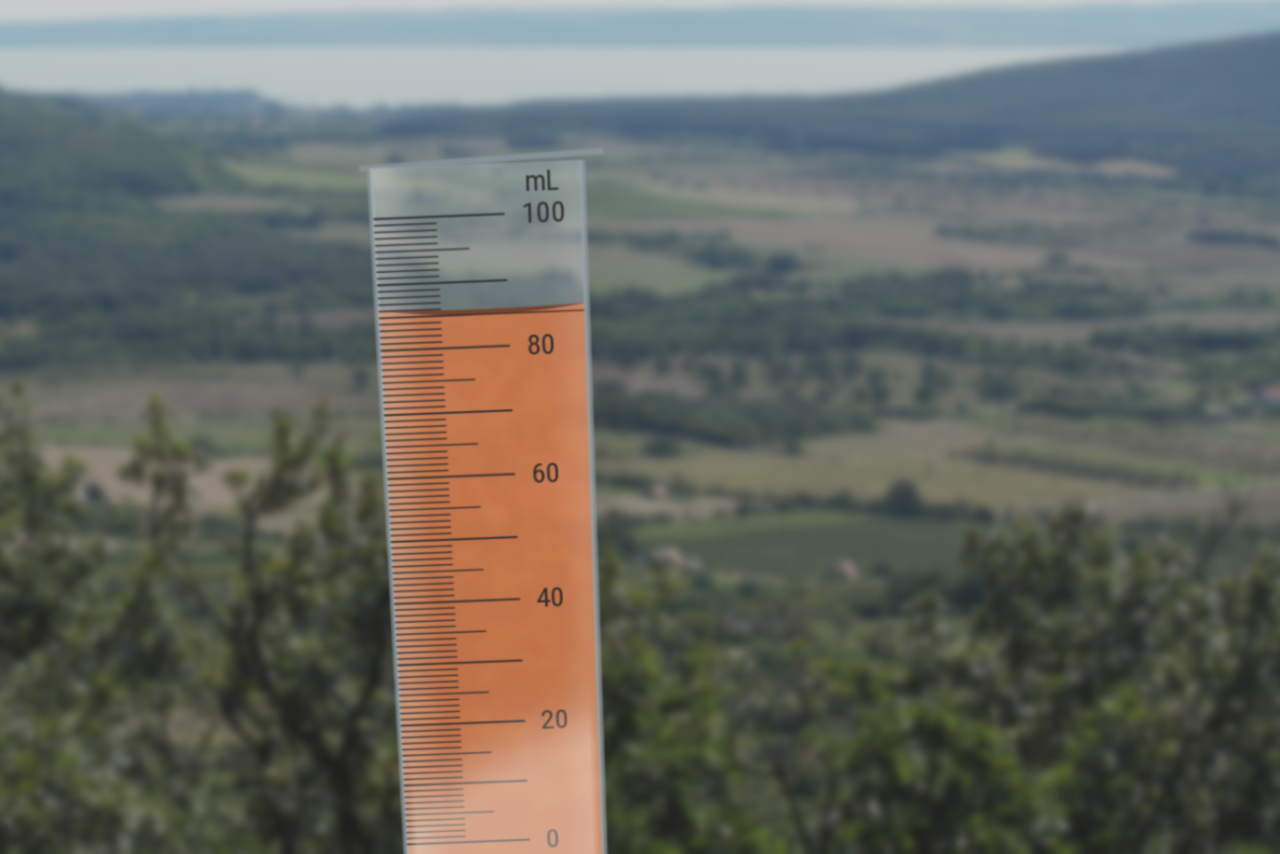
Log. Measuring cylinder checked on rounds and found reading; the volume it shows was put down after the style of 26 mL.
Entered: 85 mL
